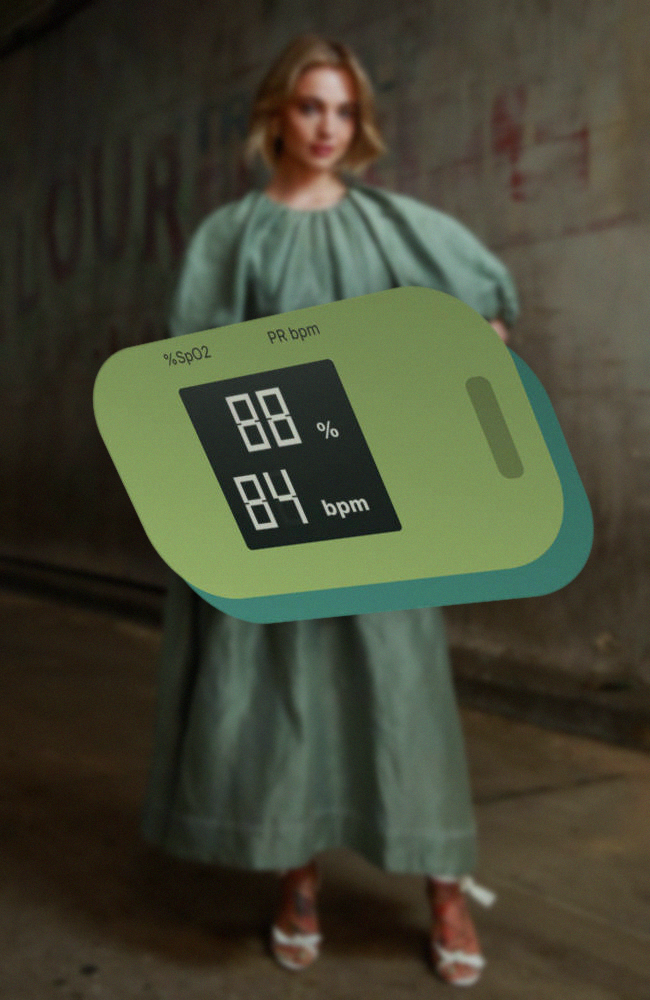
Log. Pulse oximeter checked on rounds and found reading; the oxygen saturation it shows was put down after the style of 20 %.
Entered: 88 %
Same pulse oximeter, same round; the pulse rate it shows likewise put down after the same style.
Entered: 84 bpm
